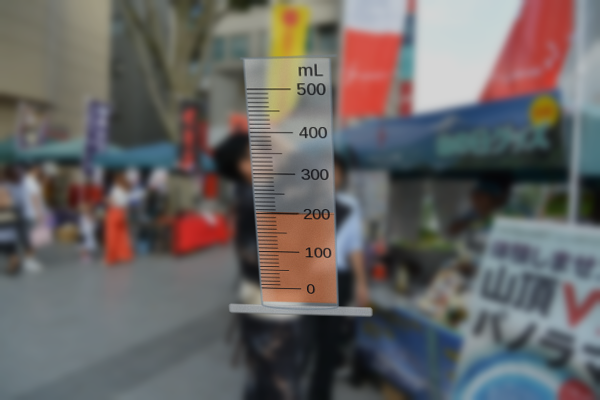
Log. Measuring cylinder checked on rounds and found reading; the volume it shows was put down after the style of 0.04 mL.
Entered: 200 mL
